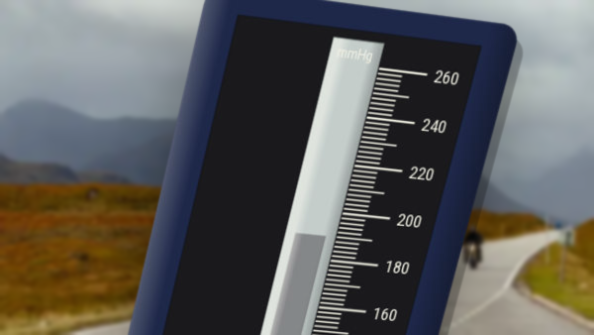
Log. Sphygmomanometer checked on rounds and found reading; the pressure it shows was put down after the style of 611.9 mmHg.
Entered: 190 mmHg
